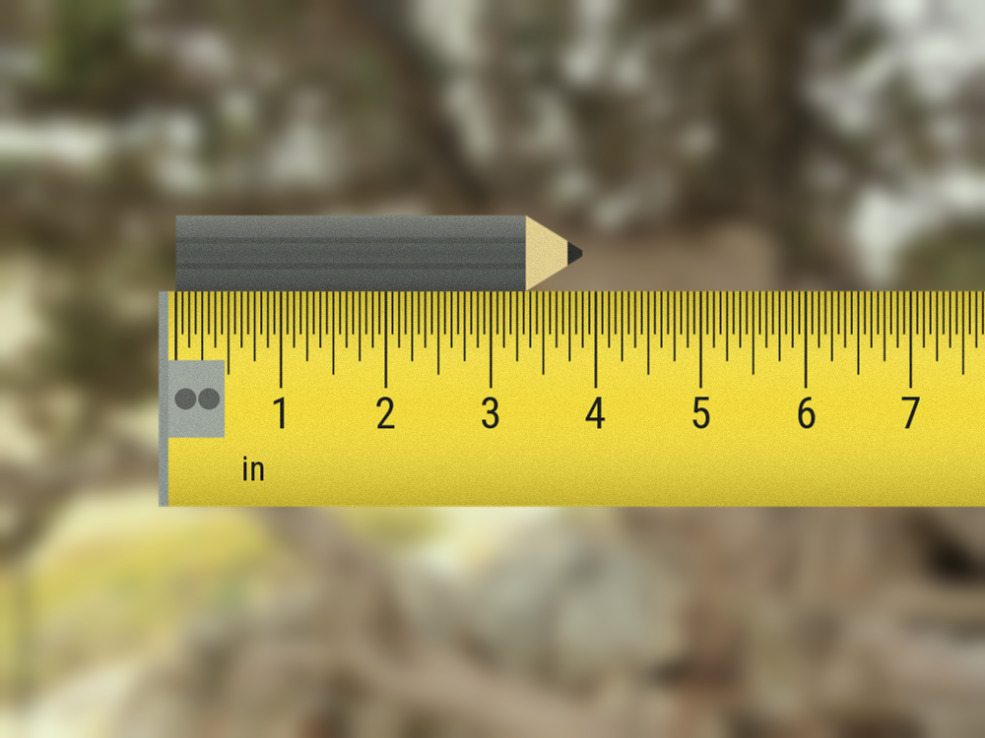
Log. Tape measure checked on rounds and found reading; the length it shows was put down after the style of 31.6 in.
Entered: 3.875 in
